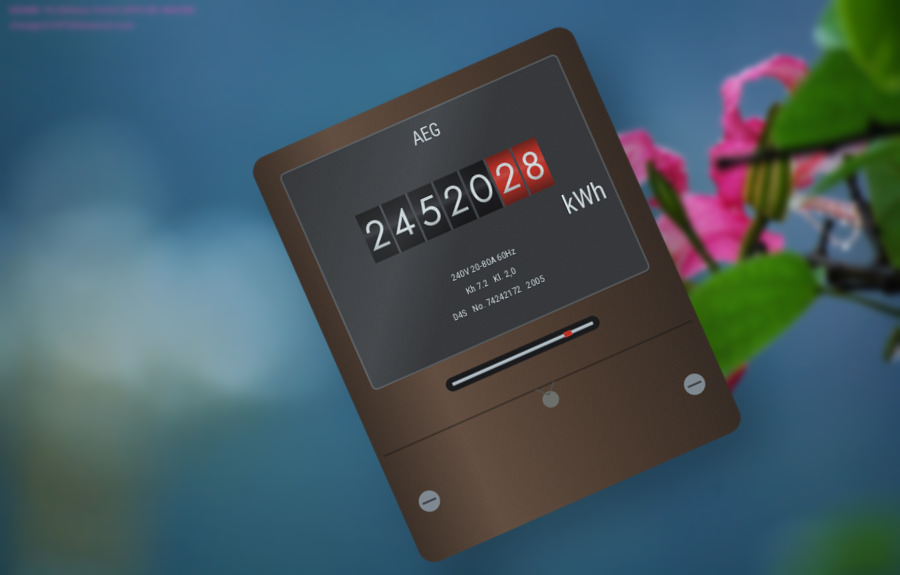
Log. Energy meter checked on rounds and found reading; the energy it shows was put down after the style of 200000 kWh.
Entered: 24520.28 kWh
